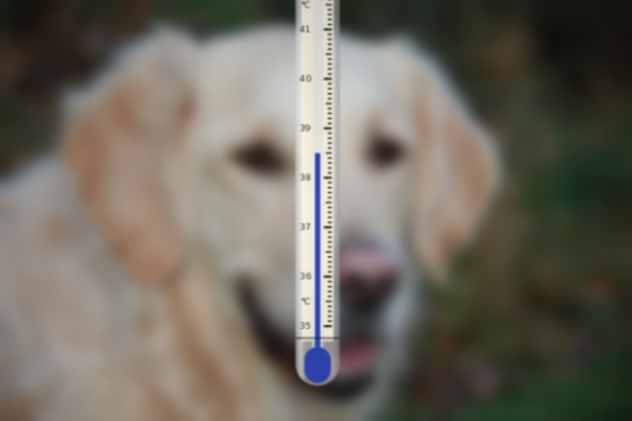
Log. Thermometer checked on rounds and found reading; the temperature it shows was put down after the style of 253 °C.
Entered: 38.5 °C
